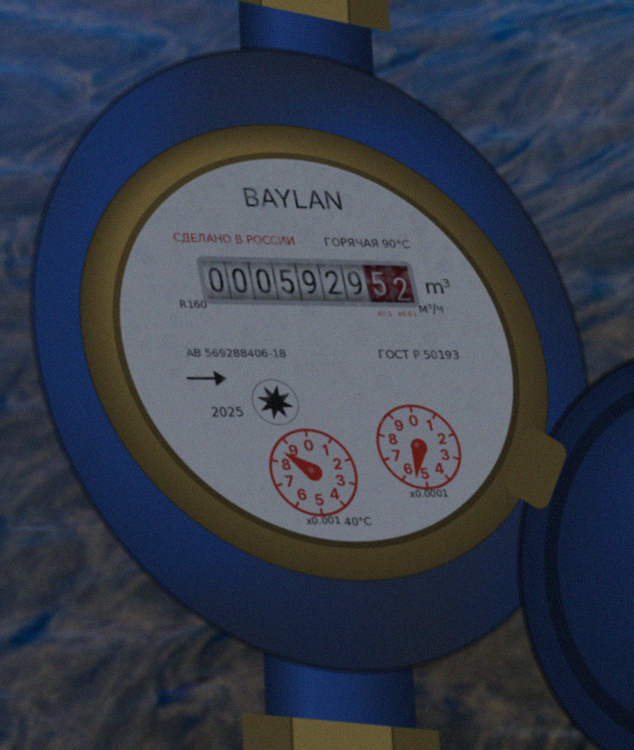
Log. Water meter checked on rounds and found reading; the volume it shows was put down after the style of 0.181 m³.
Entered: 5929.5185 m³
